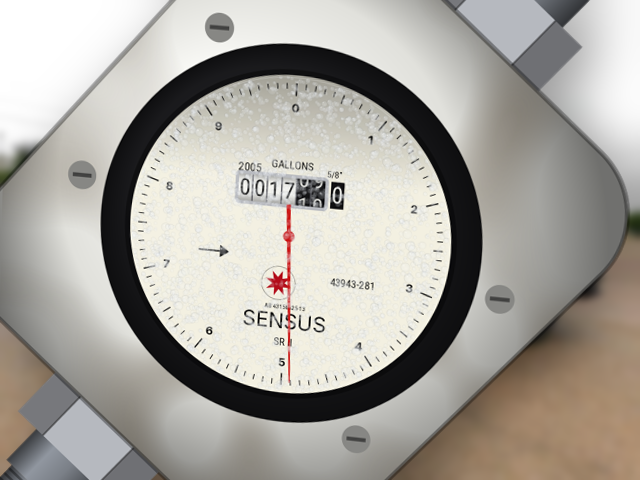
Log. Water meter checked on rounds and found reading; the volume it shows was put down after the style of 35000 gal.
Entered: 17094.9 gal
